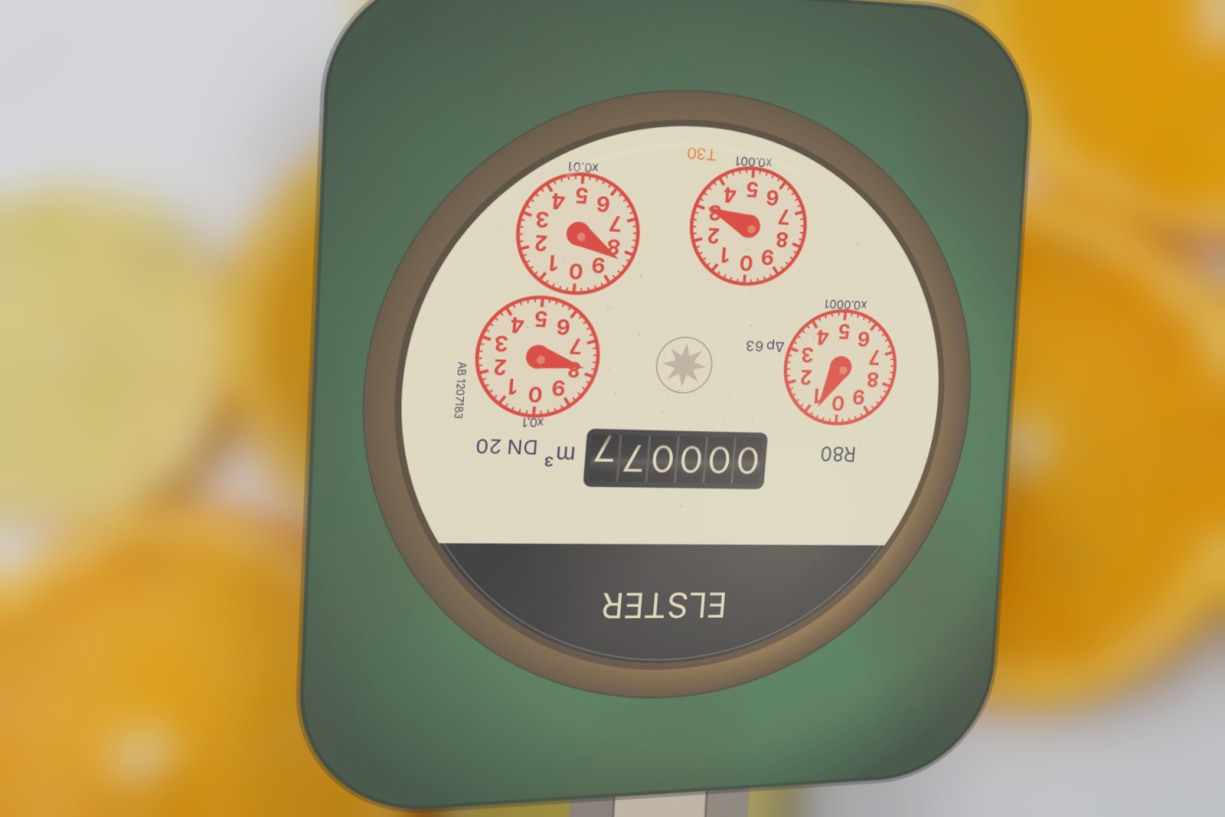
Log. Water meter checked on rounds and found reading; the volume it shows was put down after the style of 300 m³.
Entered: 76.7830 m³
